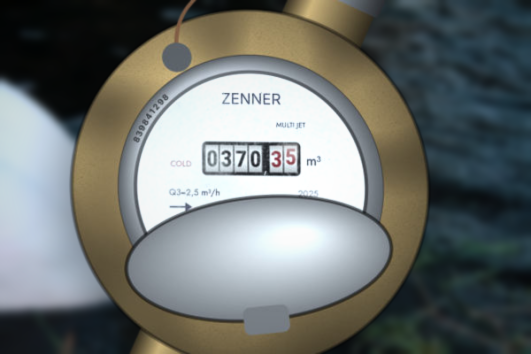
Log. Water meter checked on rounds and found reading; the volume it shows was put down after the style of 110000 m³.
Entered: 370.35 m³
